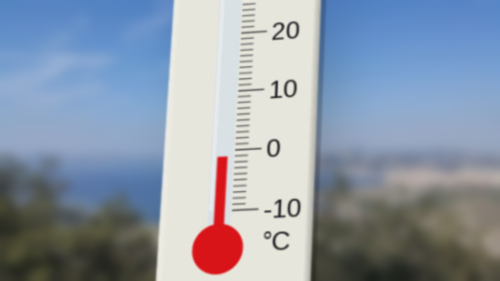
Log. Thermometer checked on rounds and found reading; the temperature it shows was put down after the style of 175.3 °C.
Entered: -1 °C
